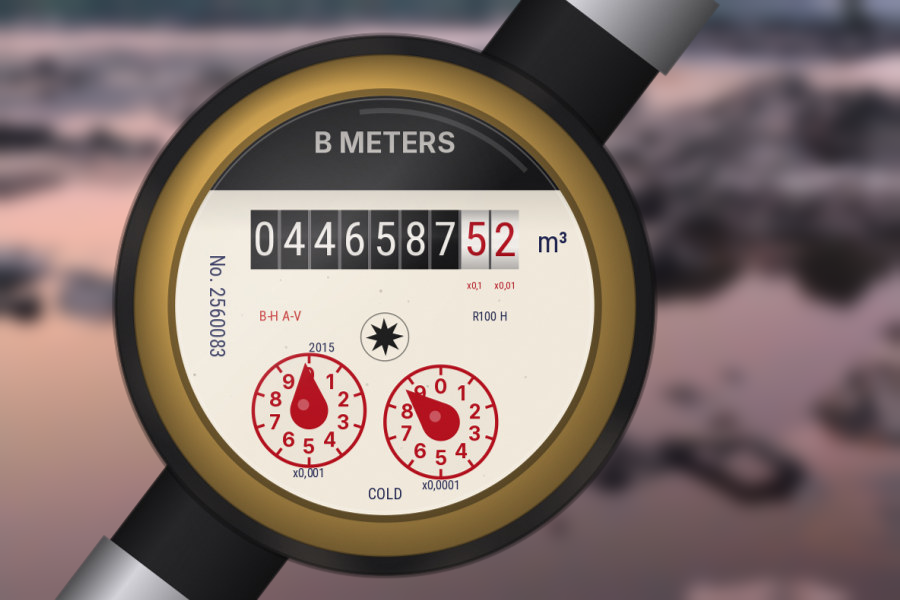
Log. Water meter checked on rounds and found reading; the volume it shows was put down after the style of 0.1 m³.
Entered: 446587.5198 m³
